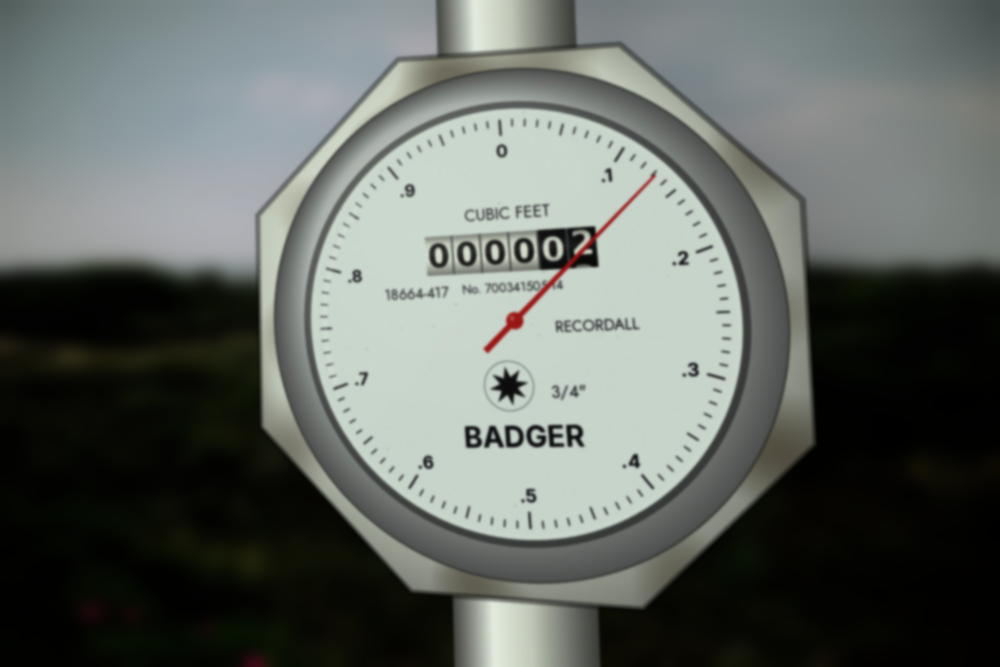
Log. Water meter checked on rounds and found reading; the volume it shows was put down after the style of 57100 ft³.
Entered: 2.13 ft³
